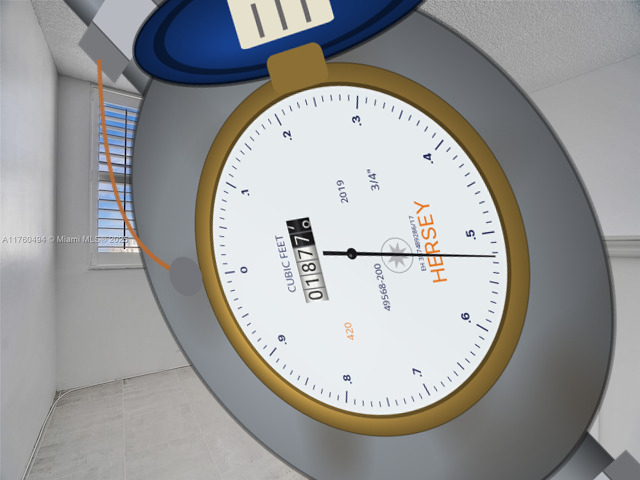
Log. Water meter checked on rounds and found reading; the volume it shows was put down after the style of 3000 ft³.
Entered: 18777.52 ft³
